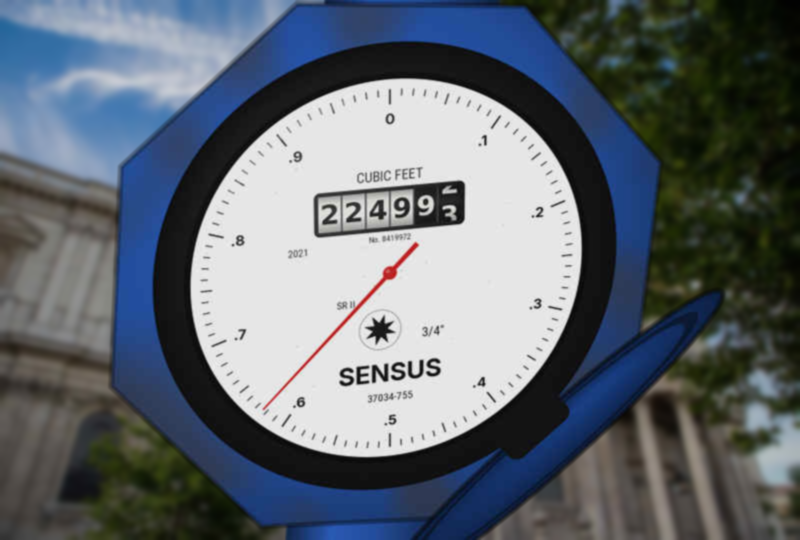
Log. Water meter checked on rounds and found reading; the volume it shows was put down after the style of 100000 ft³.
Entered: 224992.62 ft³
